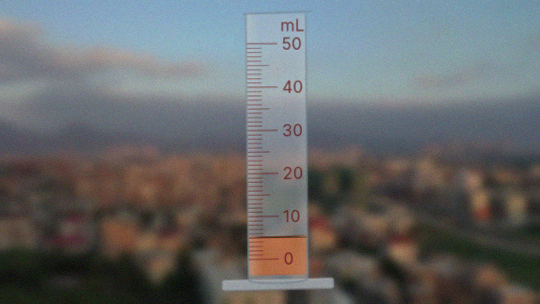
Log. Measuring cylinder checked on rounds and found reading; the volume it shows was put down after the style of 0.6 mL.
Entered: 5 mL
